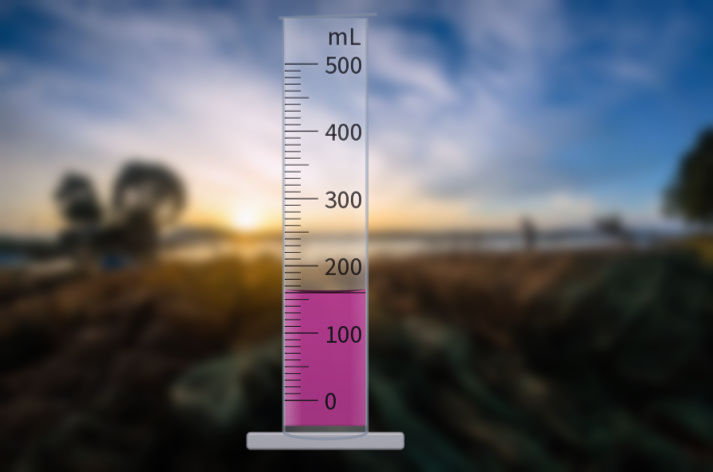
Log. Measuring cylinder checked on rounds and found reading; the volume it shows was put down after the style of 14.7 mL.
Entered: 160 mL
